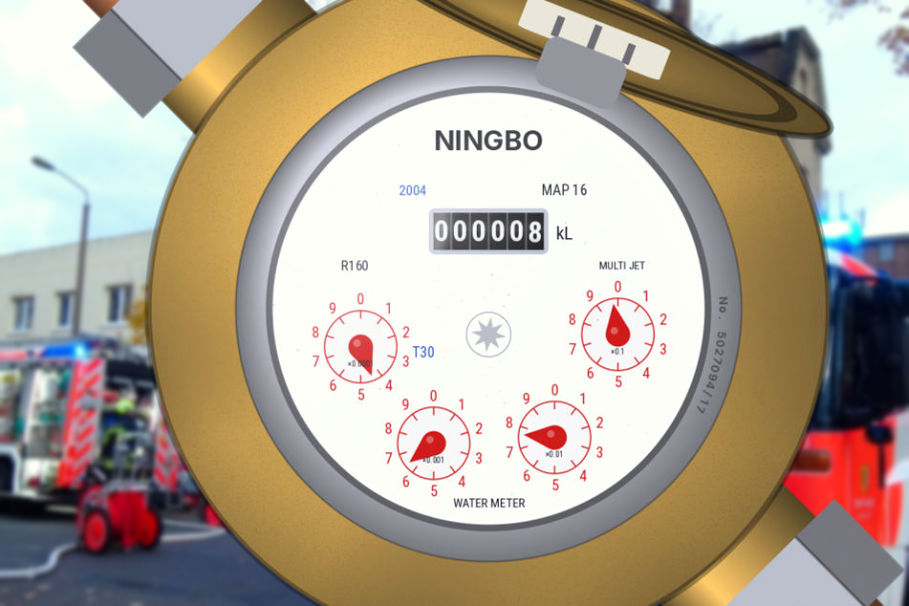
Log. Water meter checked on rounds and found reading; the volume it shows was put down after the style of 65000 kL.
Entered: 7.9764 kL
